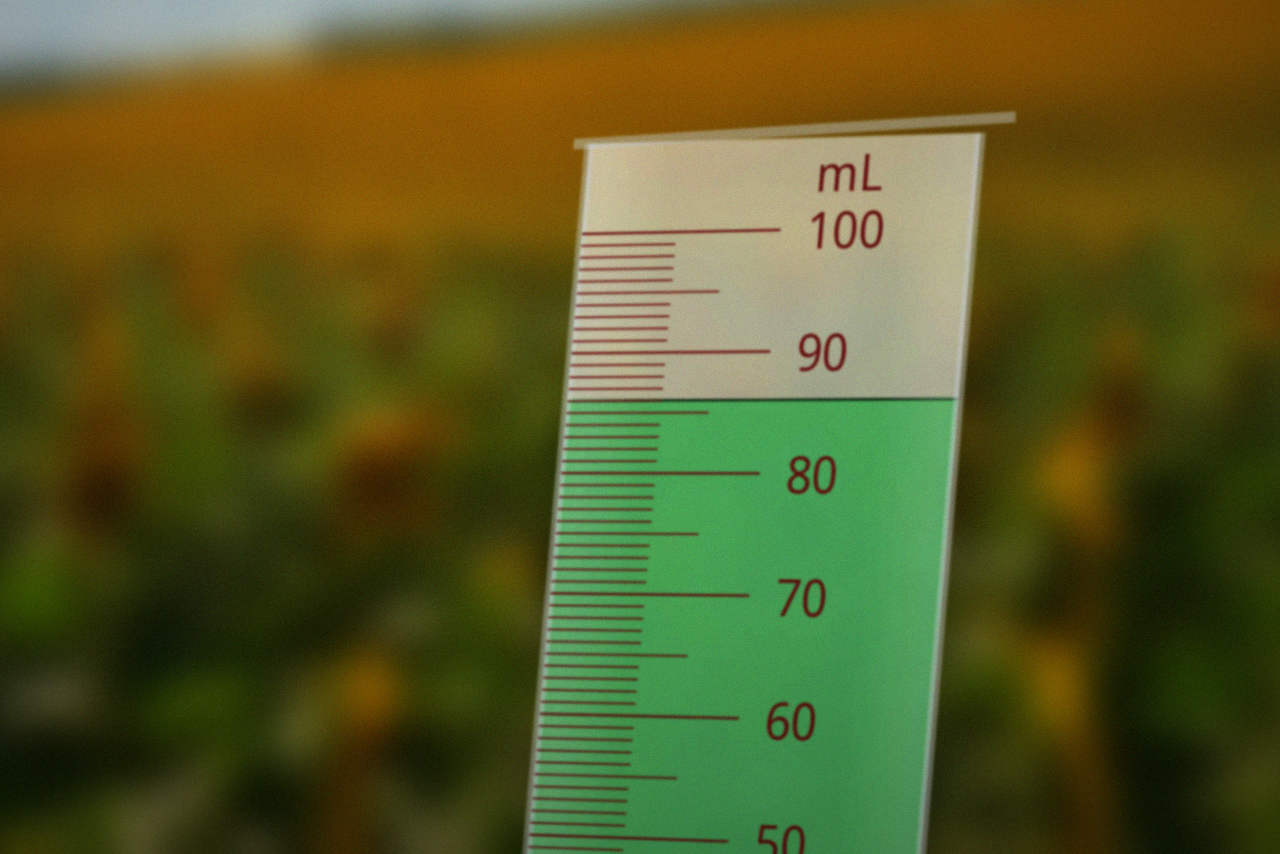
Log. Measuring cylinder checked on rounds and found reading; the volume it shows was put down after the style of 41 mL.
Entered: 86 mL
